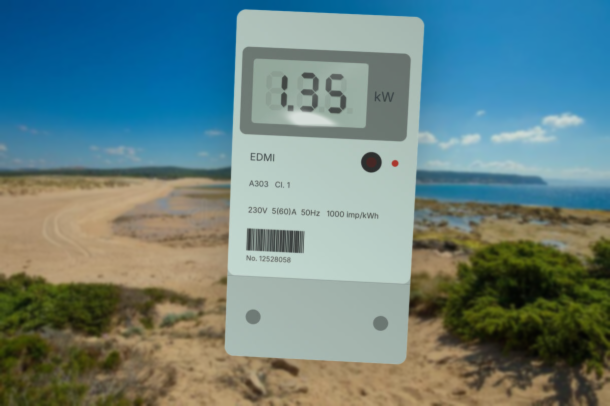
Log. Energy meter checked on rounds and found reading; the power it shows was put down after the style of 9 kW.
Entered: 1.35 kW
